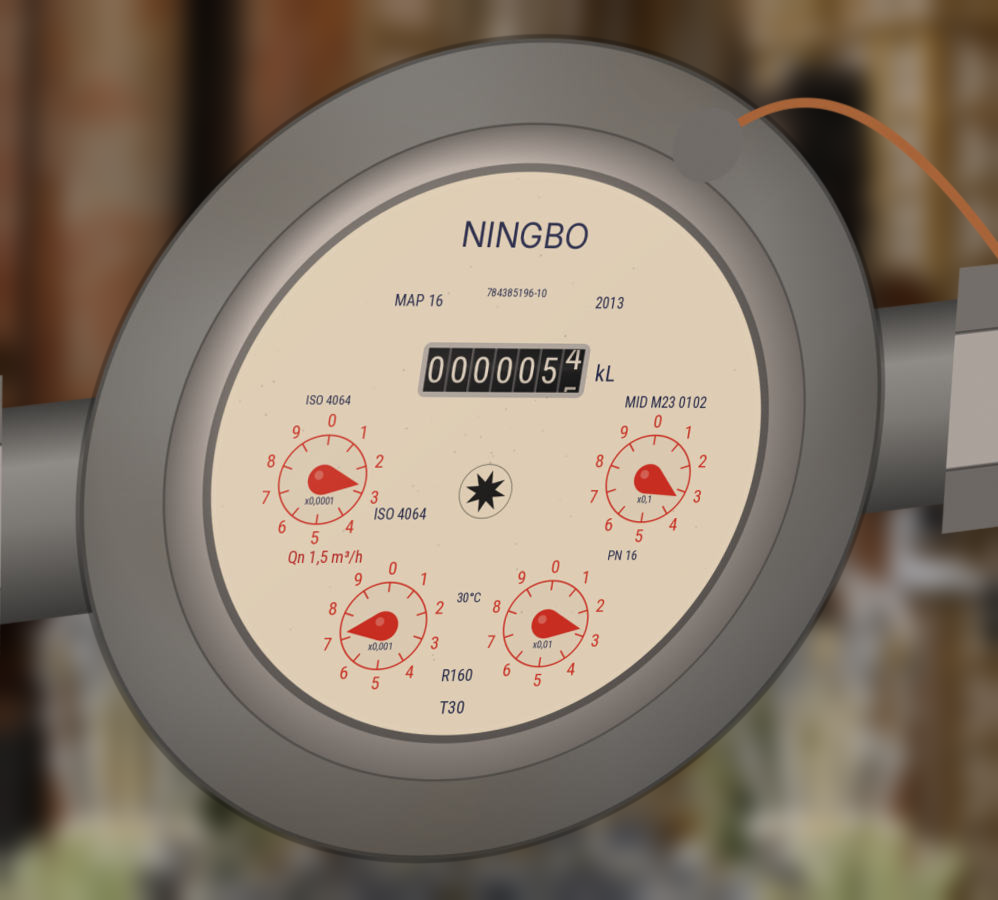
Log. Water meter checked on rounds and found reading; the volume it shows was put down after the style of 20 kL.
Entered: 54.3272 kL
